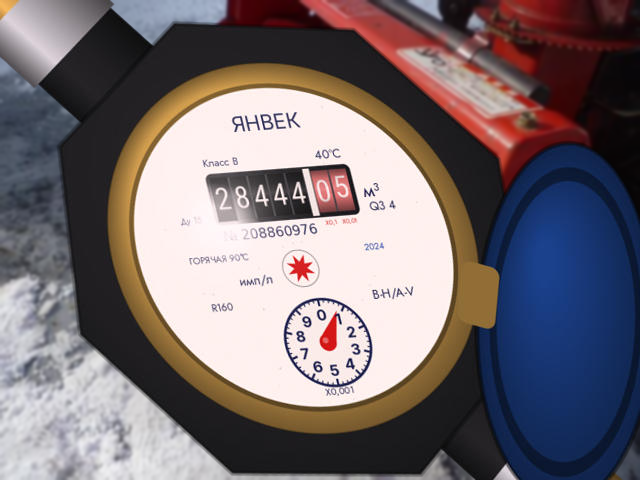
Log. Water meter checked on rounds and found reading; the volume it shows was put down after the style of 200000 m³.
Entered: 28444.050 m³
